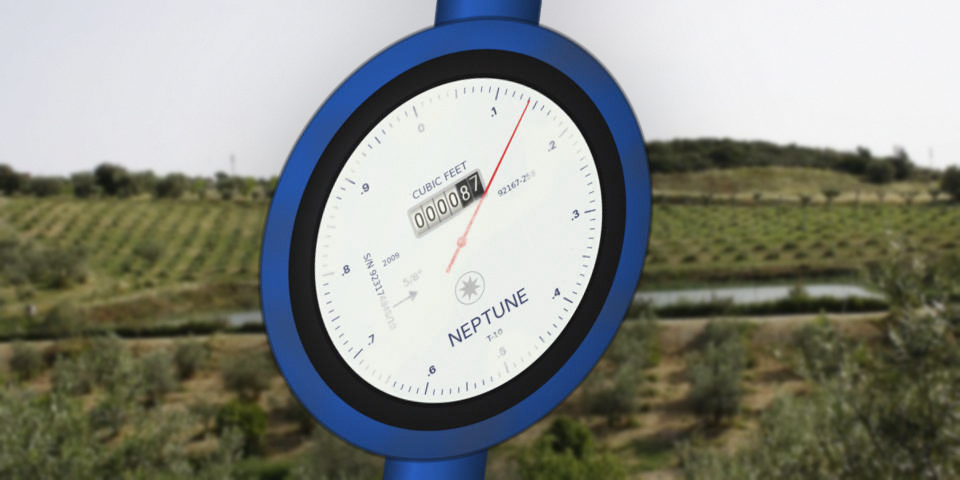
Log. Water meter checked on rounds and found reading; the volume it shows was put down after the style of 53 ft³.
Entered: 87.14 ft³
